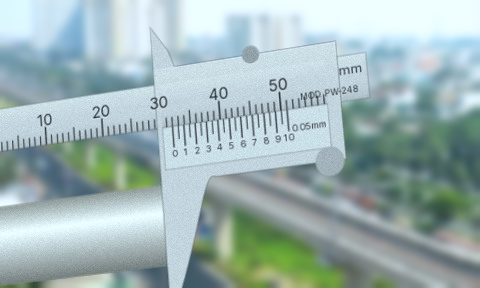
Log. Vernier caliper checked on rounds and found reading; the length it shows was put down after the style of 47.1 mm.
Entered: 32.0 mm
